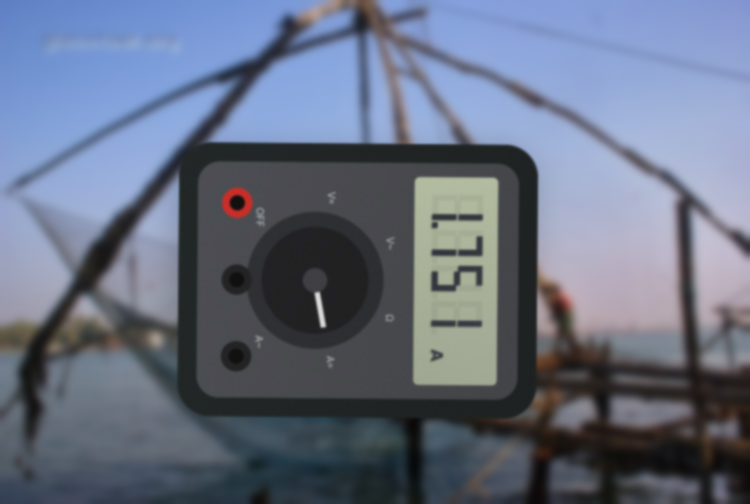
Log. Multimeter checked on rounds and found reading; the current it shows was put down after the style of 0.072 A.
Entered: 1.751 A
